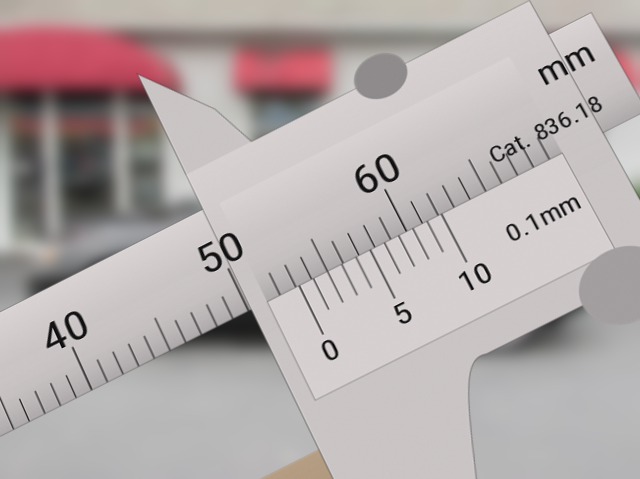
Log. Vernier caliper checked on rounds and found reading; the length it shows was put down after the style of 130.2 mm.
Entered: 53.2 mm
